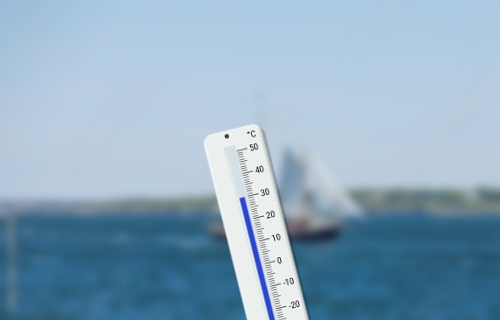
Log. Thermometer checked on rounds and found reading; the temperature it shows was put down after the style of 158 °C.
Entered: 30 °C
